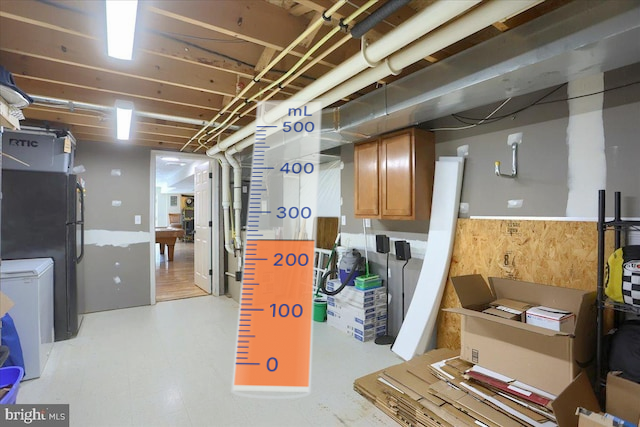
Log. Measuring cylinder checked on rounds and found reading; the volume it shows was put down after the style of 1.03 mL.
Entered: 240 mL
